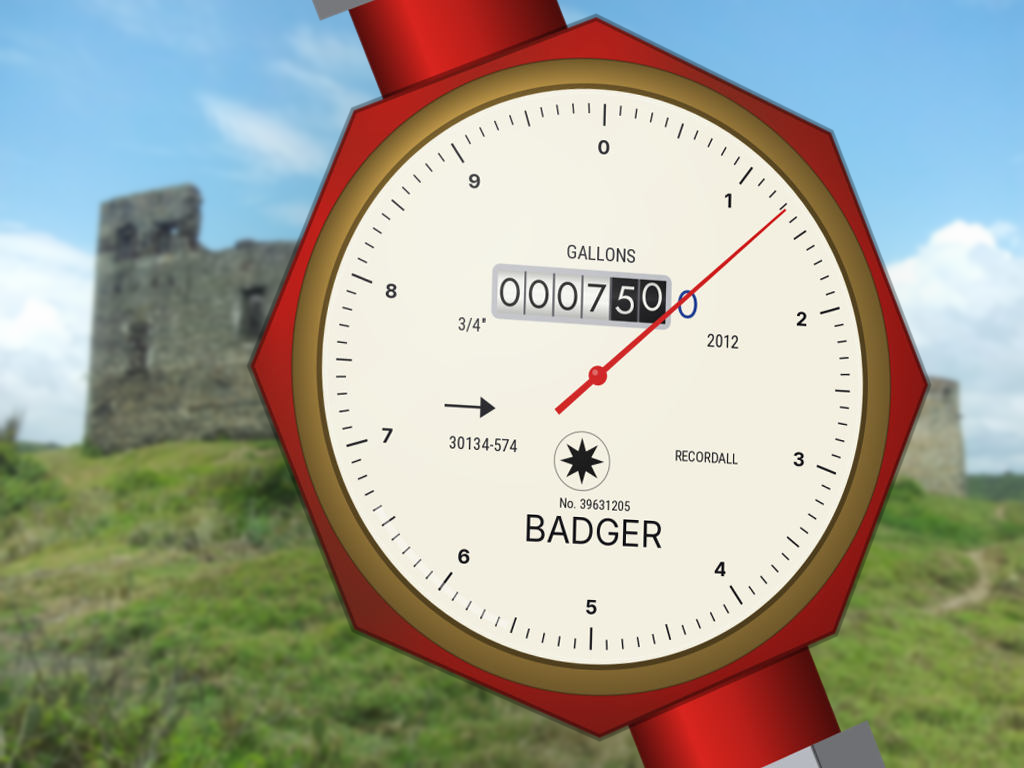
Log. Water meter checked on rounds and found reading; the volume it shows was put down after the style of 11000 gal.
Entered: 7501.3 gal
